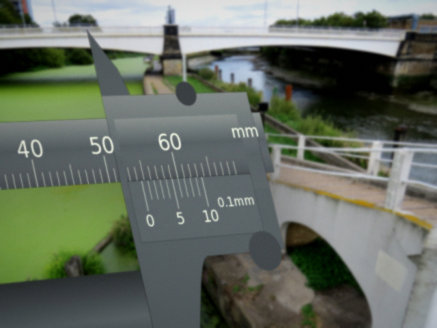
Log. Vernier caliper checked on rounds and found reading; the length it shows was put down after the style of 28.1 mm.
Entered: 54.6 mm
